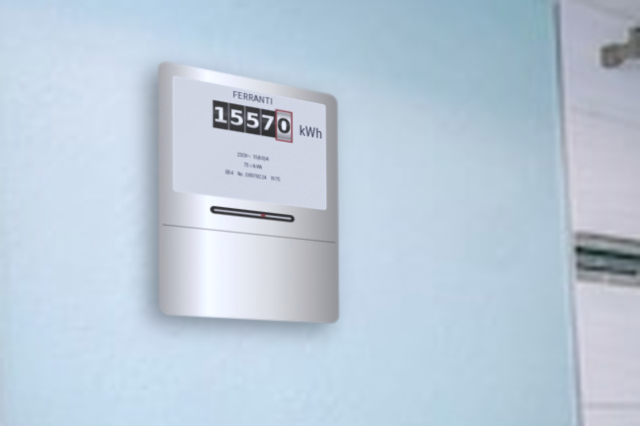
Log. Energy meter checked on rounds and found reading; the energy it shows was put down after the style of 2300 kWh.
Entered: 1557.0 kWh
